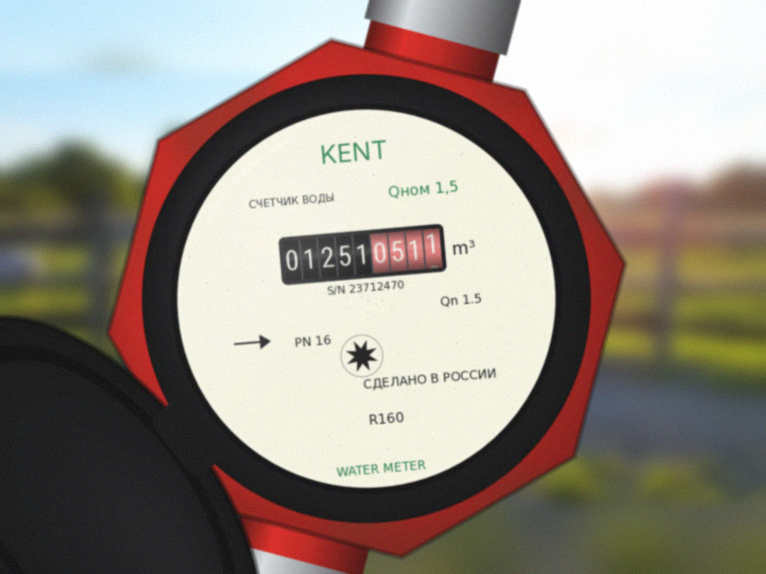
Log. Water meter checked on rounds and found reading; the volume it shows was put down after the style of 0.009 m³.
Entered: 1251.0511 m³
